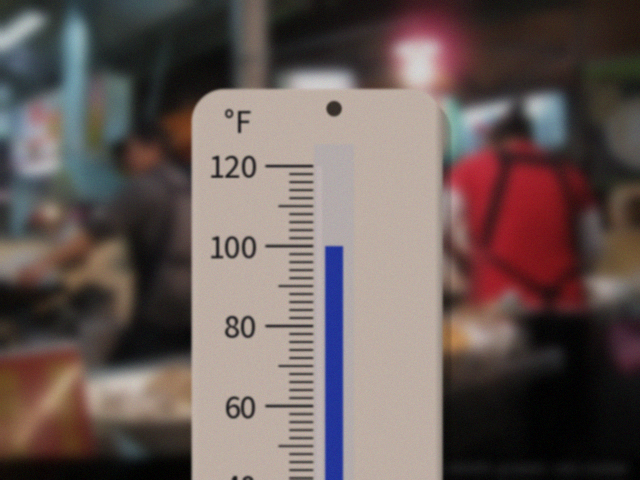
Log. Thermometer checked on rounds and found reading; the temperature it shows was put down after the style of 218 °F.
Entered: 100 °F
